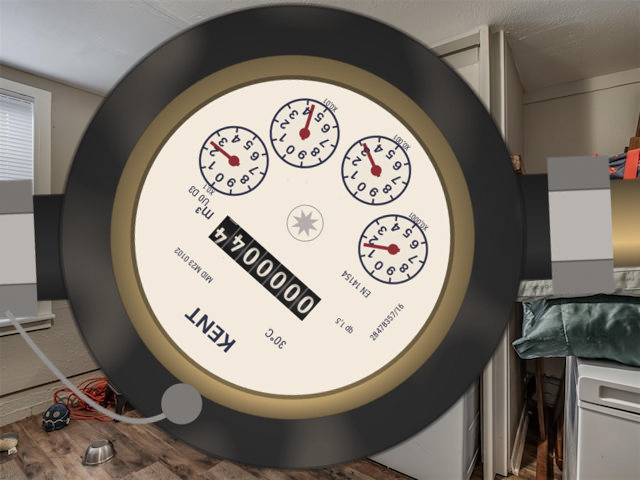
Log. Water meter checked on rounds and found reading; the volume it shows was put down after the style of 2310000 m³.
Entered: 44.2431 m³
